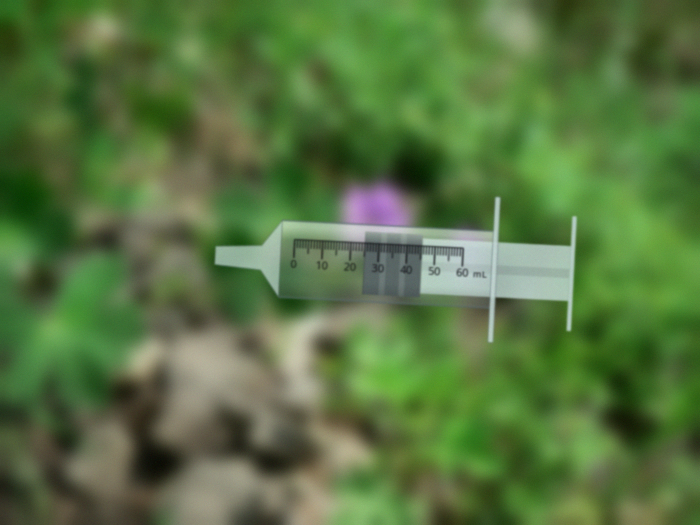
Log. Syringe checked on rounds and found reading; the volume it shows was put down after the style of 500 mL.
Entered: 25 mL
